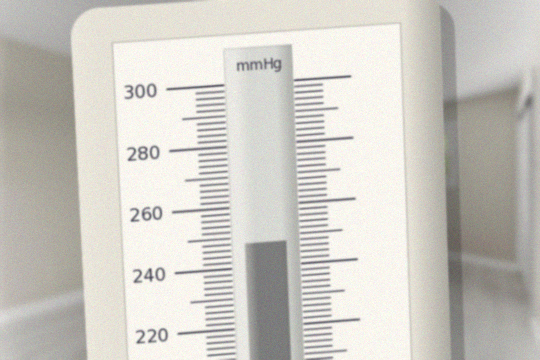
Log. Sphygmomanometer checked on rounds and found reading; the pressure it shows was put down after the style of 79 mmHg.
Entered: 248 mmHg
